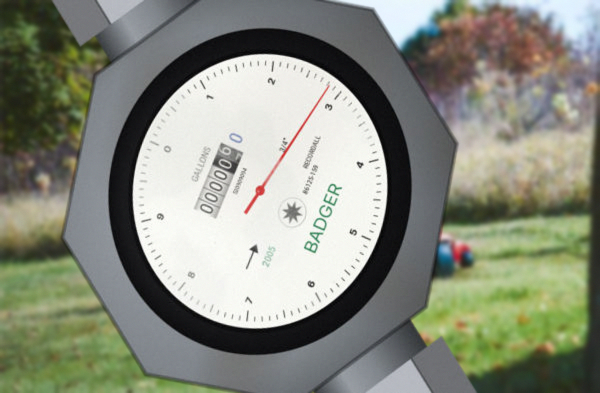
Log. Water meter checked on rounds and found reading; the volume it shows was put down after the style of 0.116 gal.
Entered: 62.8 gal
